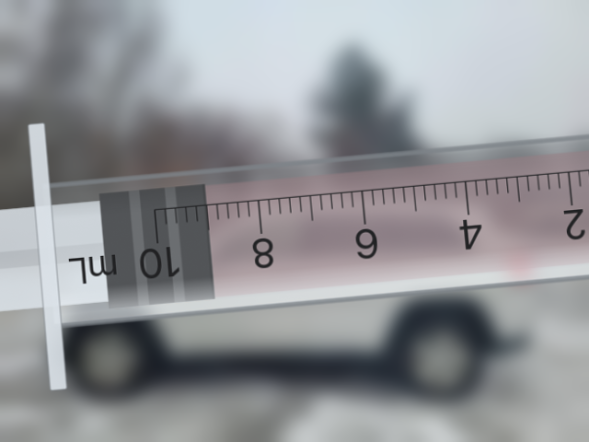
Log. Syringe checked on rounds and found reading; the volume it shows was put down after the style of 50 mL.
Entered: 9 mL
